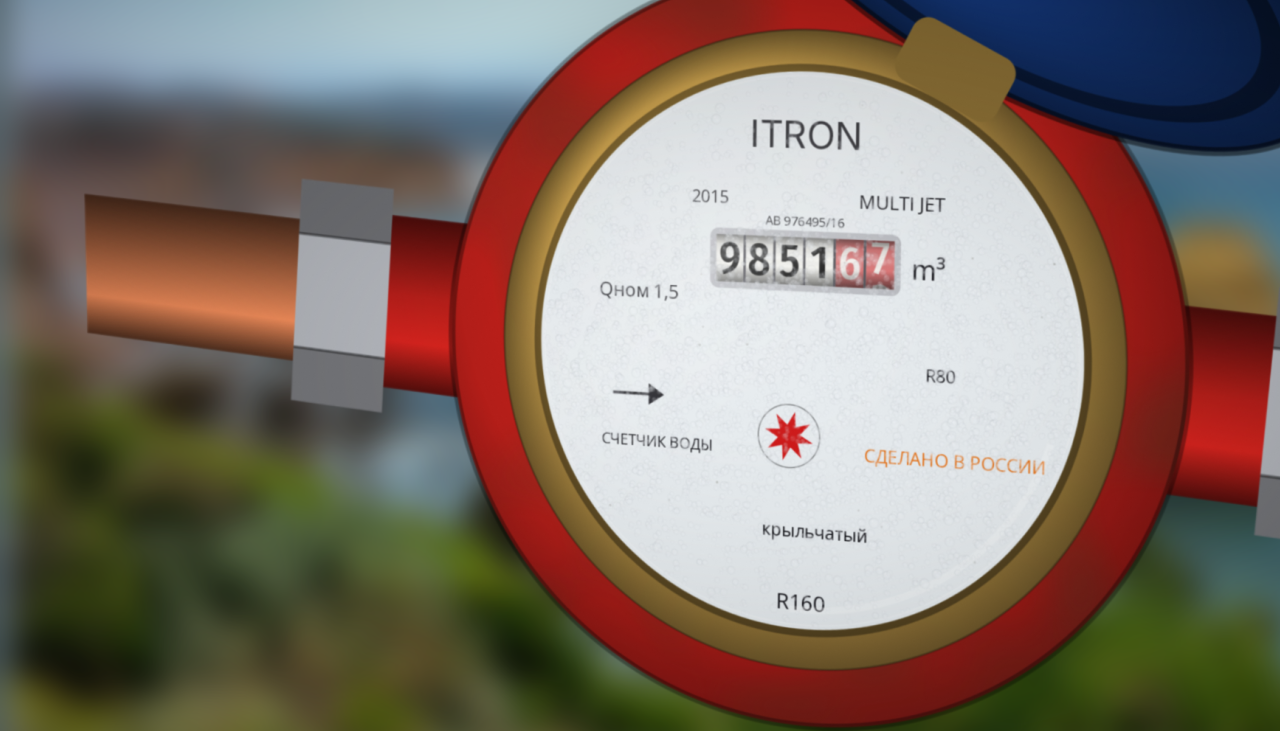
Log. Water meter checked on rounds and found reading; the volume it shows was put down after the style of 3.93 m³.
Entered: 9851.67 m³
